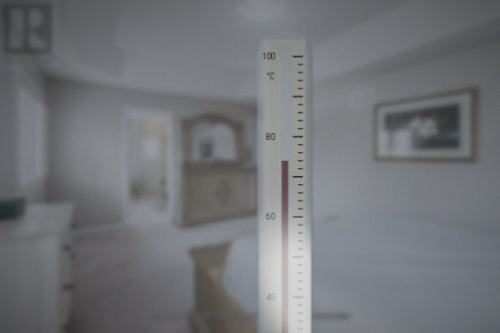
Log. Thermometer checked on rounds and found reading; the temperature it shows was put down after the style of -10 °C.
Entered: 74 °C
